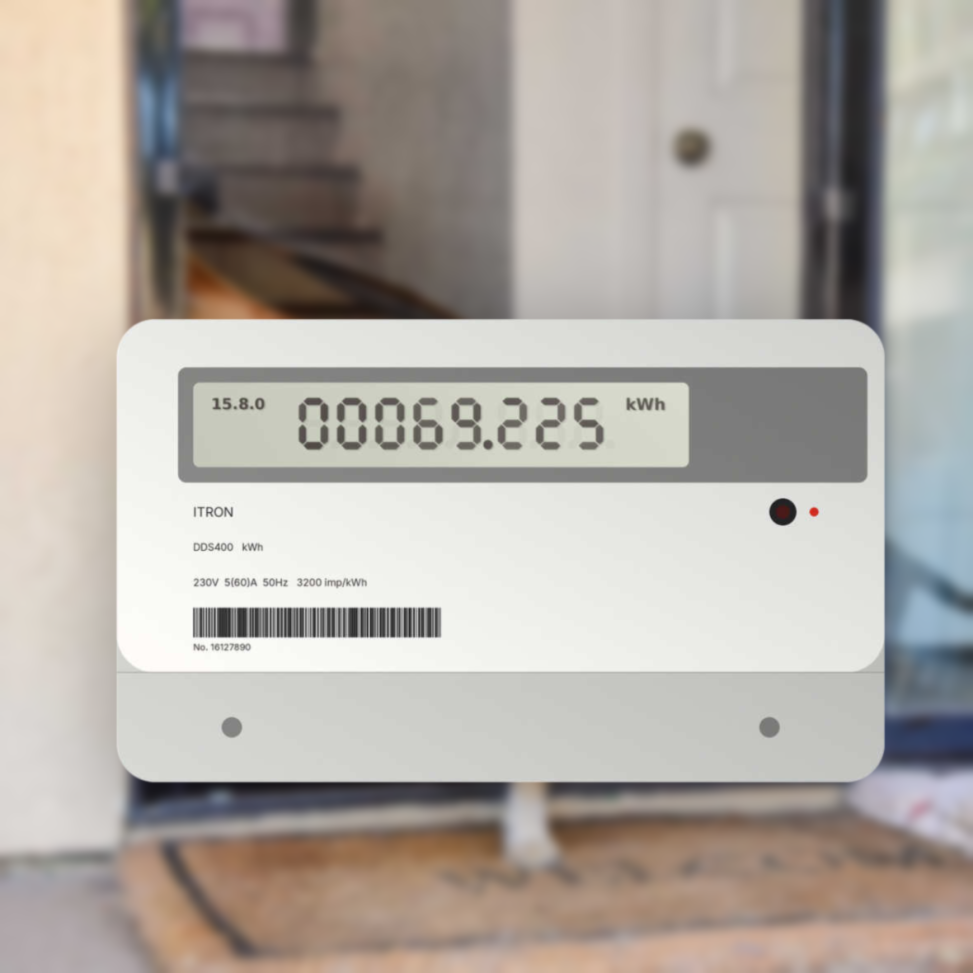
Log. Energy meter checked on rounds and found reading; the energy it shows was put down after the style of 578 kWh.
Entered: 69.225 kWh
